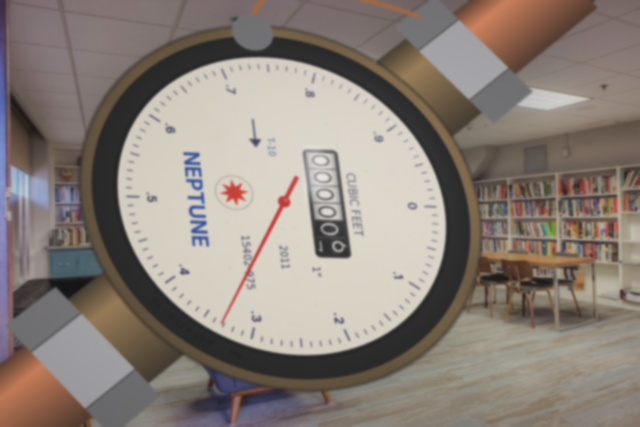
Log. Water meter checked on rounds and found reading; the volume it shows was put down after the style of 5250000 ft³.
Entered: 6.33 ft³
